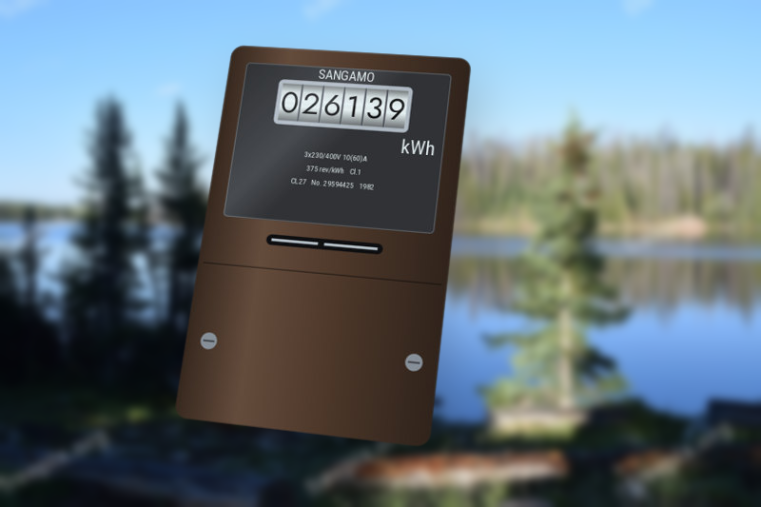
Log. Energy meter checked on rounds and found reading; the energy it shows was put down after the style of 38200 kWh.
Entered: 26139 kWh
